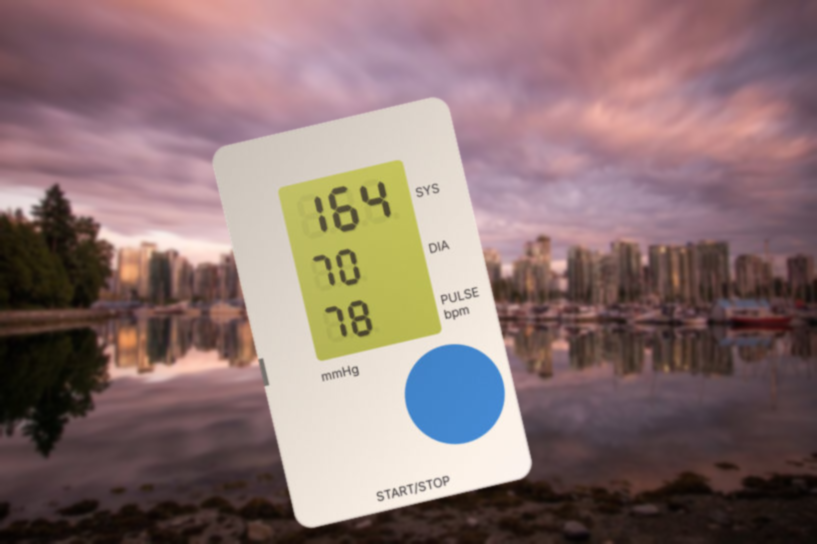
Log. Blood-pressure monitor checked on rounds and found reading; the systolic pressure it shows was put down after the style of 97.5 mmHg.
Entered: 164 mmHg
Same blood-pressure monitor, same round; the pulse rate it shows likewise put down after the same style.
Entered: 78 bpm
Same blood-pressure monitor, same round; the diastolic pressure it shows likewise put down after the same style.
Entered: 70 mmHg
